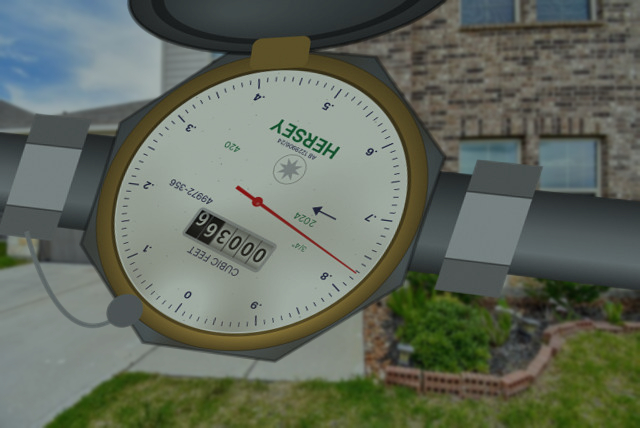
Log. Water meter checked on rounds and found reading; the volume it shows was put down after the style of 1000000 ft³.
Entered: 365.77 ft³
